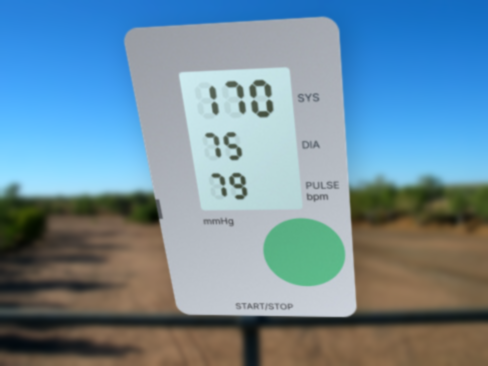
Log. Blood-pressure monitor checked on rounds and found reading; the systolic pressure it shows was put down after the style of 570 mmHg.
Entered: 170 mmHg
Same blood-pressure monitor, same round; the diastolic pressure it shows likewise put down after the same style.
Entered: 75 mmHg
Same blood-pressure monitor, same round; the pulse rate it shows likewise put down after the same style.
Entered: 79 bpm
